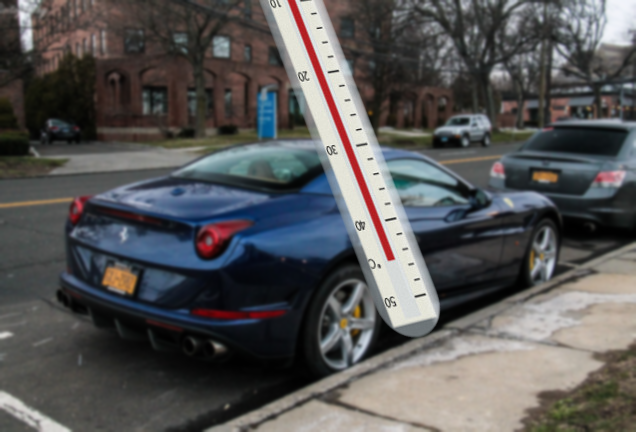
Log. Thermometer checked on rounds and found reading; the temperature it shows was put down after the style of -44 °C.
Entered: 45 °C
